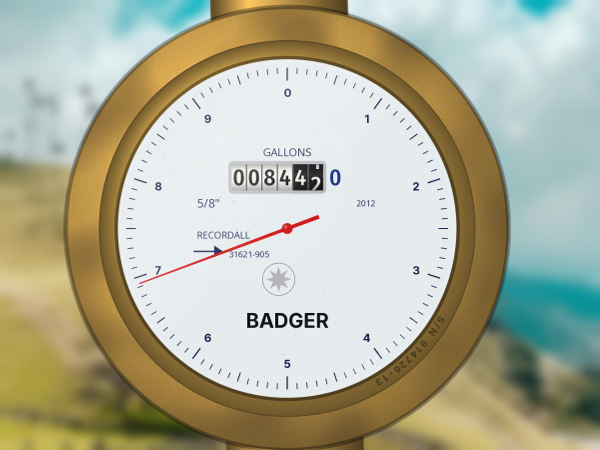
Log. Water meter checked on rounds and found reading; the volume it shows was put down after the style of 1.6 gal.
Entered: 84416.9 gal
